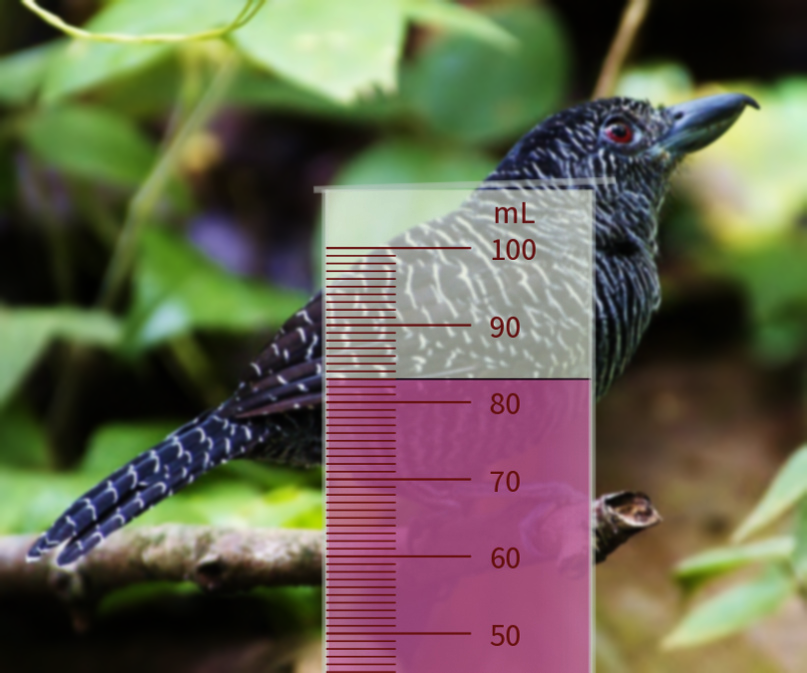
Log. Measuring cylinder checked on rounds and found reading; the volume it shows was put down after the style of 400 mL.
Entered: 83 mL
